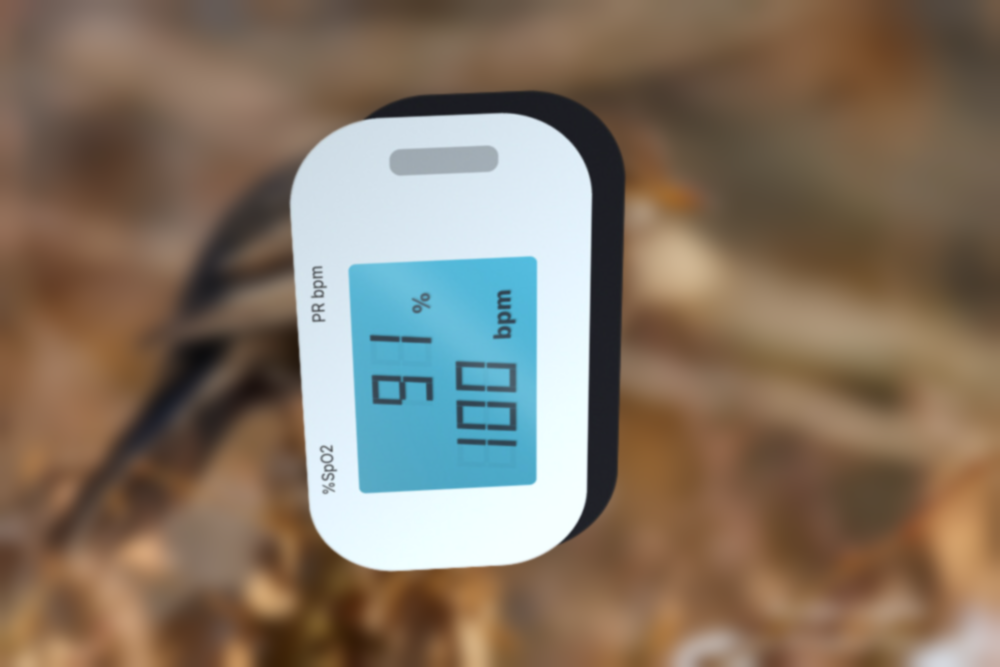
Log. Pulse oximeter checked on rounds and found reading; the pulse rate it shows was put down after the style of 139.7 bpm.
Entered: 100 bpm
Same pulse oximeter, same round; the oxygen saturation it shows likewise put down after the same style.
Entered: 91 %
